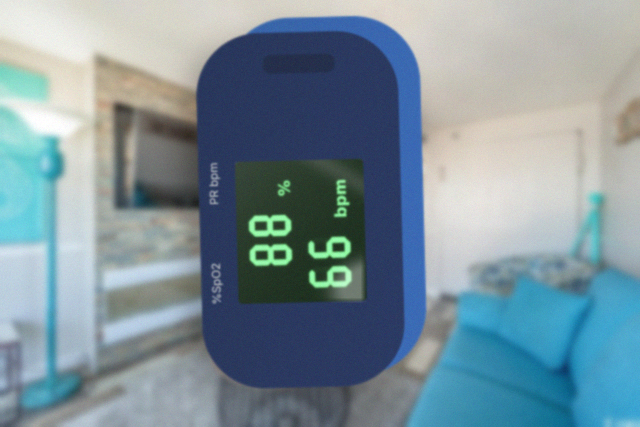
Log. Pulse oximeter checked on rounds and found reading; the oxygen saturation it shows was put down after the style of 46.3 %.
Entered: 88 %
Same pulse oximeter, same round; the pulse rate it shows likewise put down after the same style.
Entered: 66 bpm
